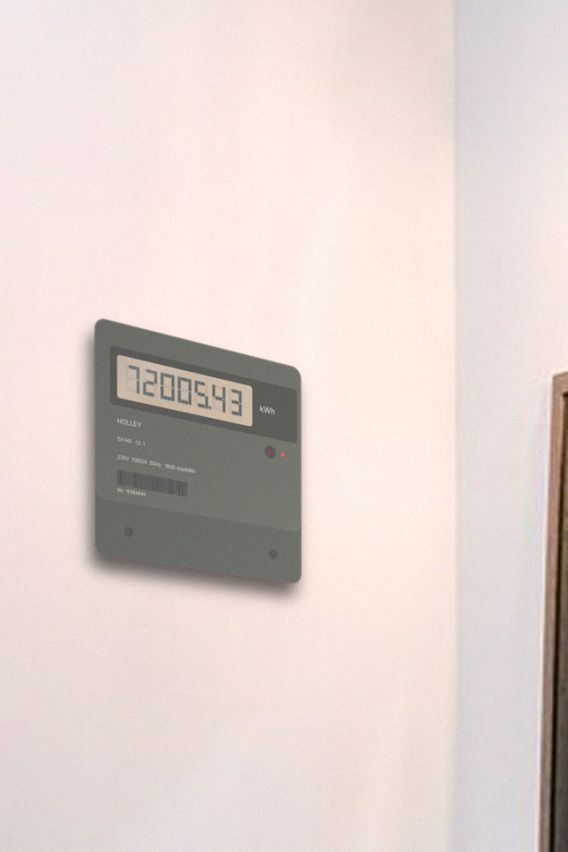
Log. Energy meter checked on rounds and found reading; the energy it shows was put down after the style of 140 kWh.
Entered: 72005.43 kWh
